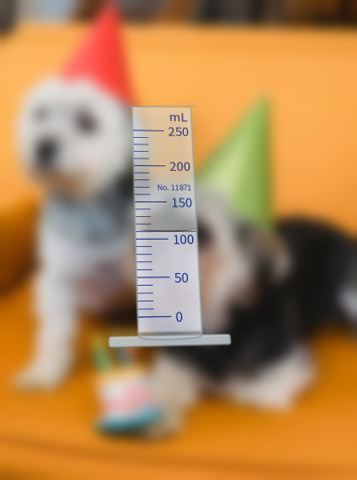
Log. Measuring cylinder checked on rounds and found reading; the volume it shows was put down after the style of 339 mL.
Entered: 110 mL
